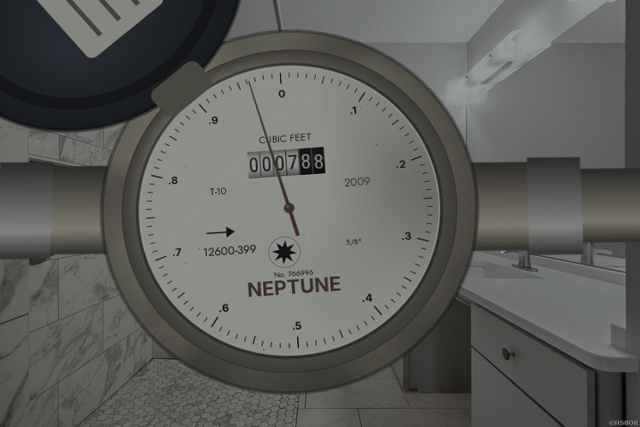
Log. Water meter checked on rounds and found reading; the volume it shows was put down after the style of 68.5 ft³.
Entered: 787.96 ft³
